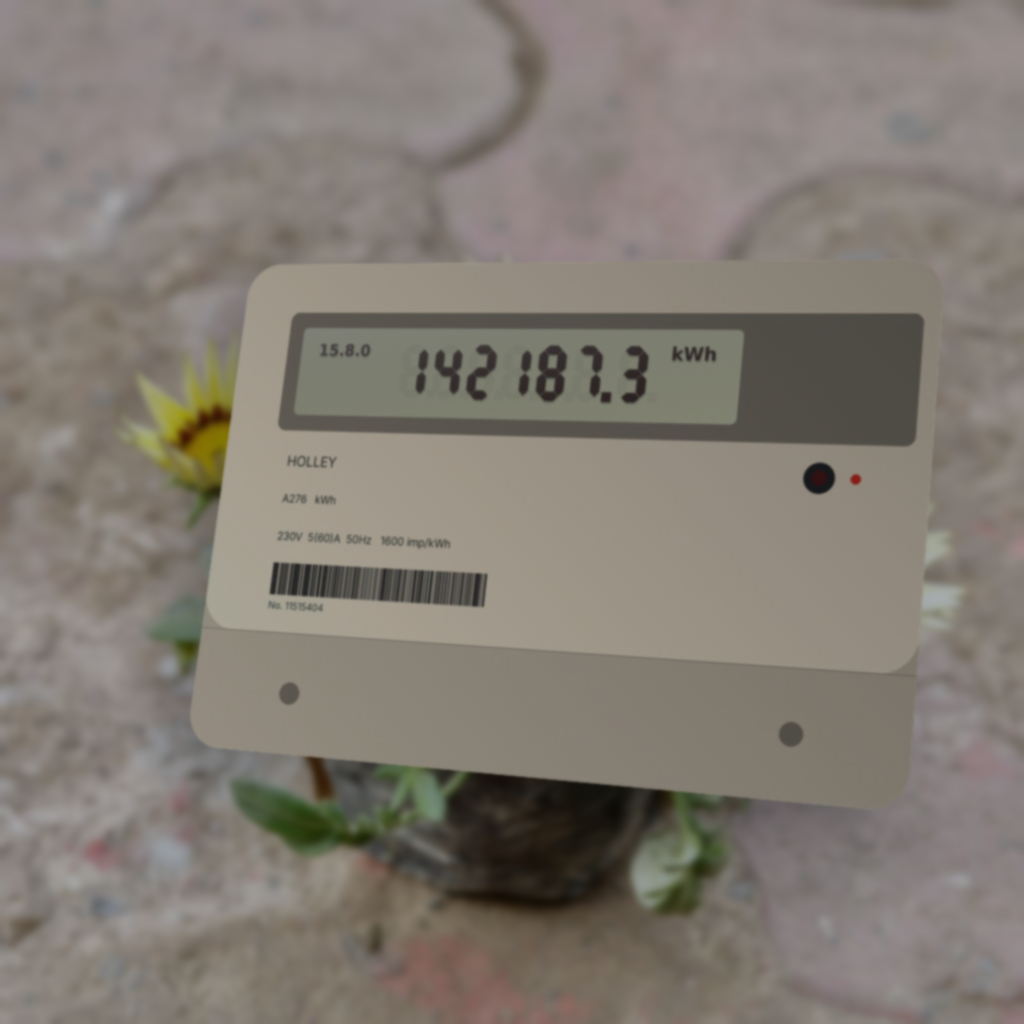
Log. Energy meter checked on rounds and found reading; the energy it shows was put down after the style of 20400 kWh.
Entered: 142187.3 kWh
